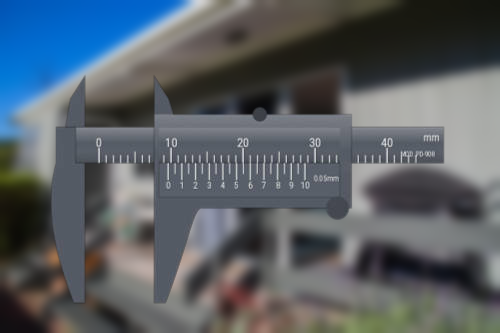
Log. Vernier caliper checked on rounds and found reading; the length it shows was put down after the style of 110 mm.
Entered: 9.6 mm
